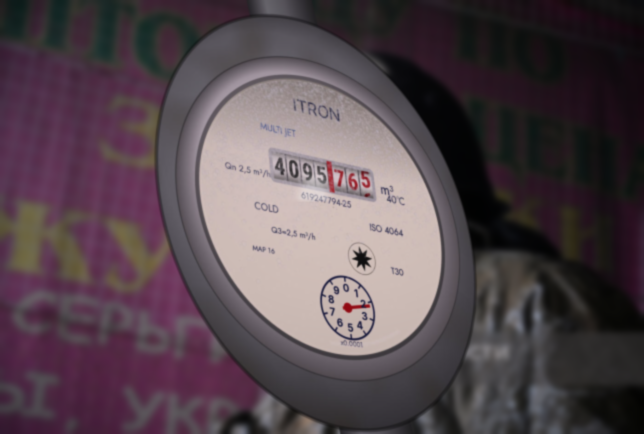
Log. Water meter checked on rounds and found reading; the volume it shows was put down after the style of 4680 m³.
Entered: 4095.7652 m³
